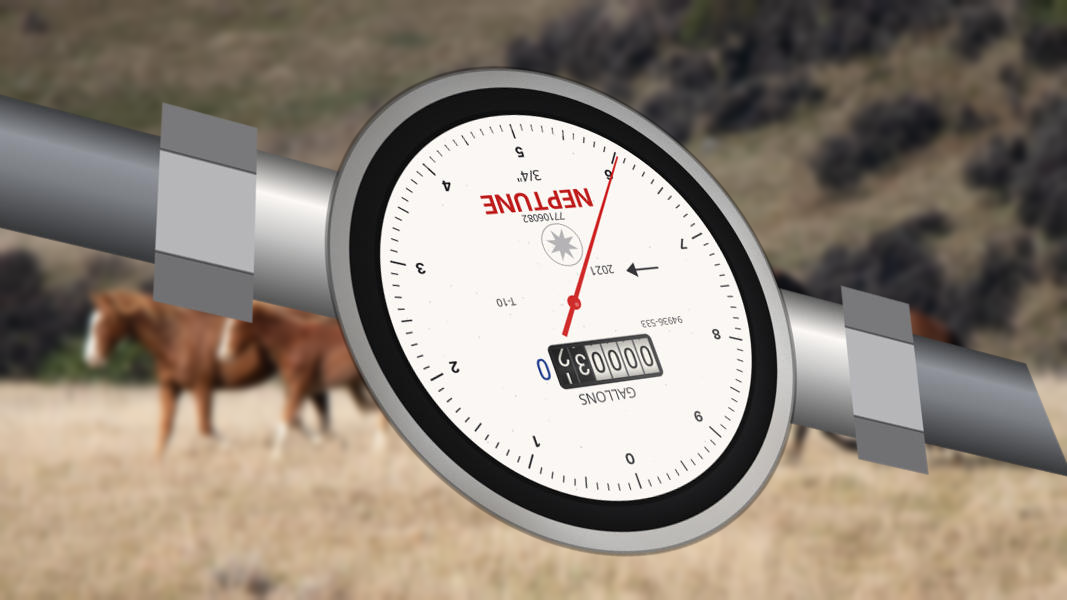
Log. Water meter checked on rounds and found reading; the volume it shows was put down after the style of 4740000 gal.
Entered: 316.0 gal
